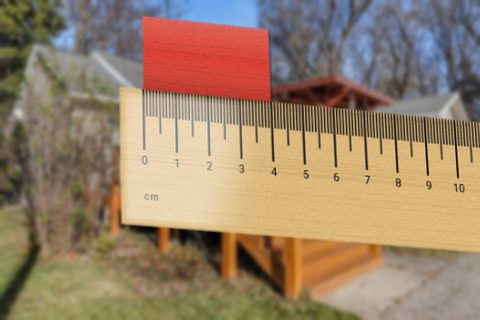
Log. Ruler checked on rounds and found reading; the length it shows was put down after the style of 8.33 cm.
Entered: 4 cm
